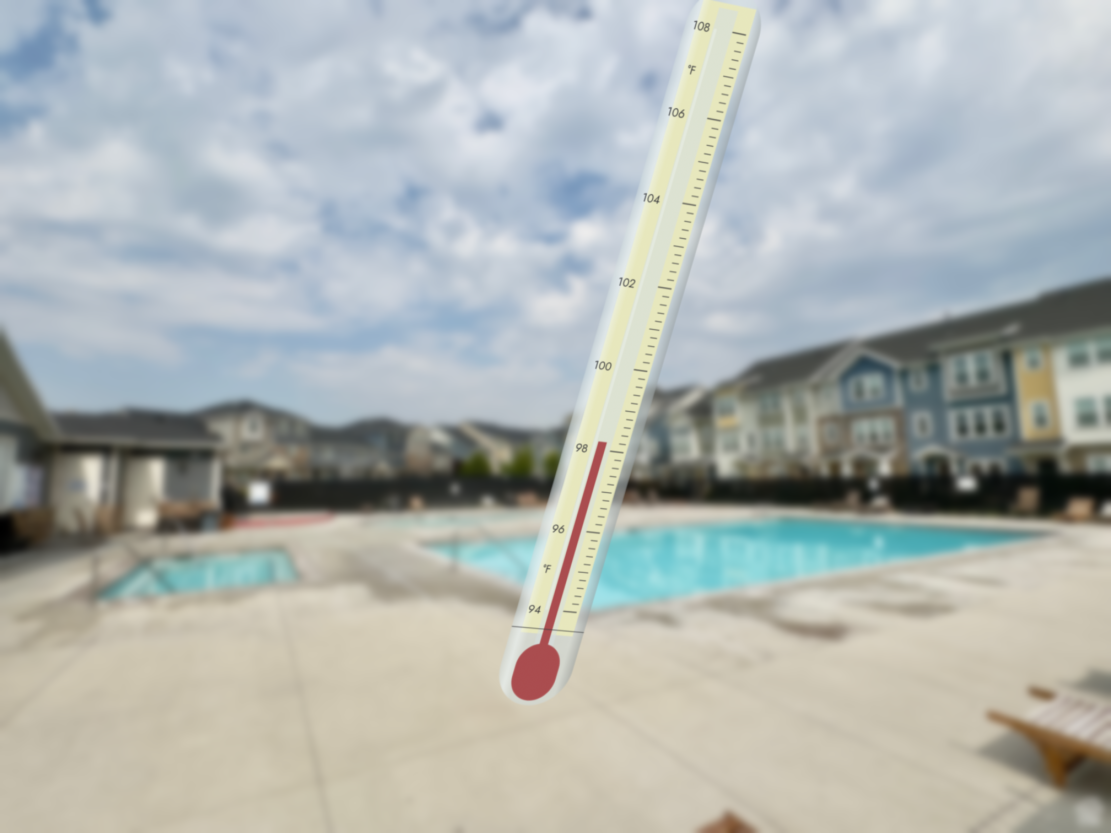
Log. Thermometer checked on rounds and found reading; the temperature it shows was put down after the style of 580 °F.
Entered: 98.2 °F
